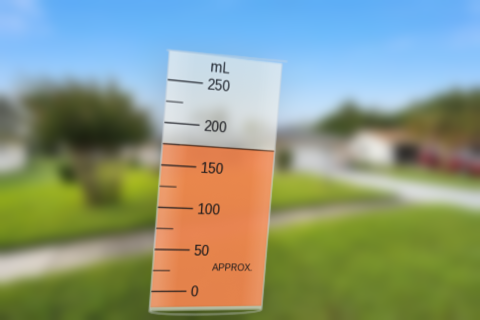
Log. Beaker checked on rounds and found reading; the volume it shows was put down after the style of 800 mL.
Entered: 175 mL
